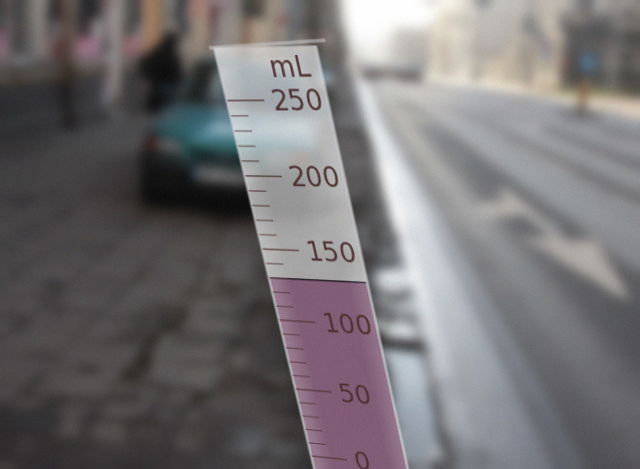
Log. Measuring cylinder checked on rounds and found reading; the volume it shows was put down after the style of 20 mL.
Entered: 130 mL
